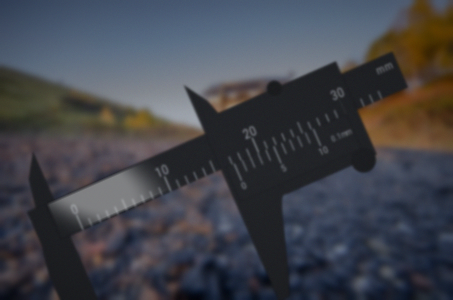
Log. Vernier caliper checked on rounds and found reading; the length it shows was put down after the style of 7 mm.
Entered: 17.2 mm
